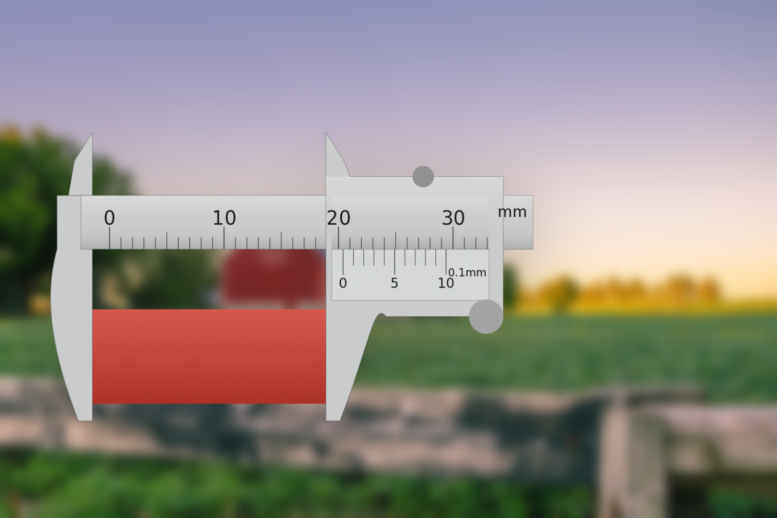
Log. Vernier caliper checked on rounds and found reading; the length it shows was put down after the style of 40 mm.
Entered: 20.4 mm
